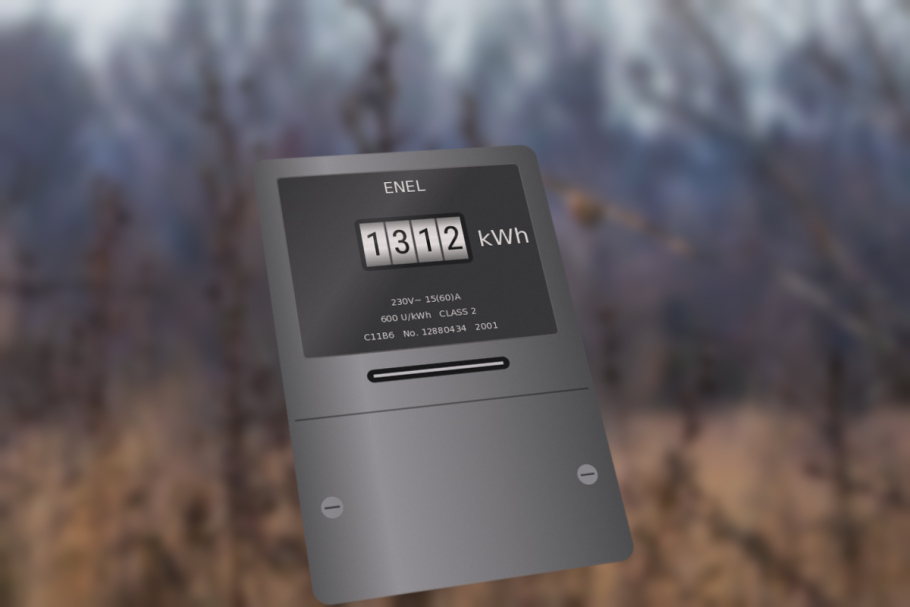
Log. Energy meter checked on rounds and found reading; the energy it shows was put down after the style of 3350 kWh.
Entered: 1312 kWh
